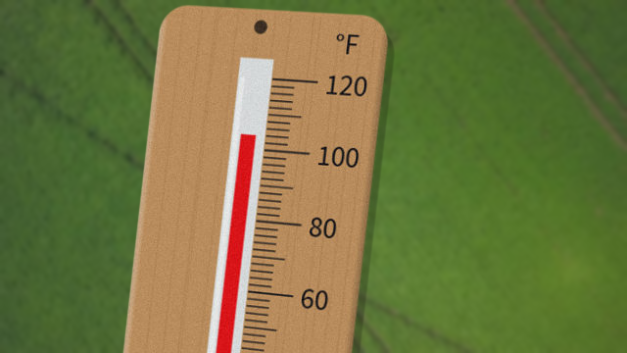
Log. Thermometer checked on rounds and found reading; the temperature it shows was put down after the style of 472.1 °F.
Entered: 104 °F
